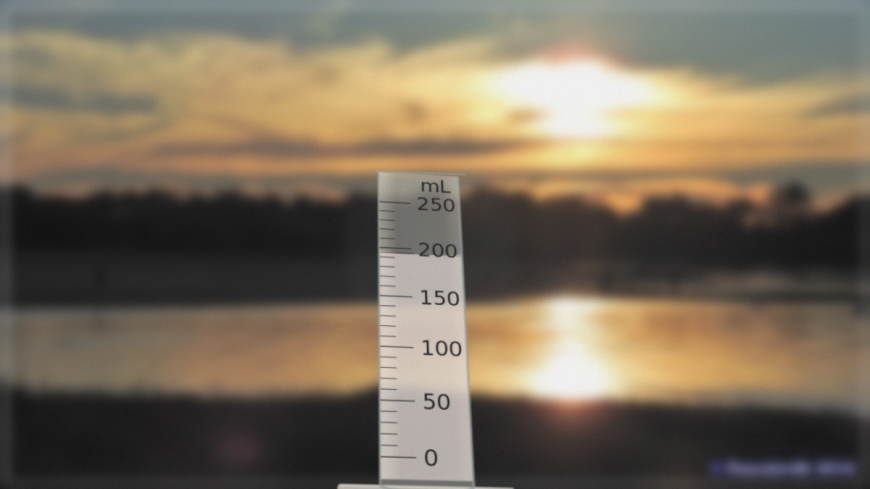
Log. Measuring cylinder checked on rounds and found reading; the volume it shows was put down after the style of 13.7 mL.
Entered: 195 mL
